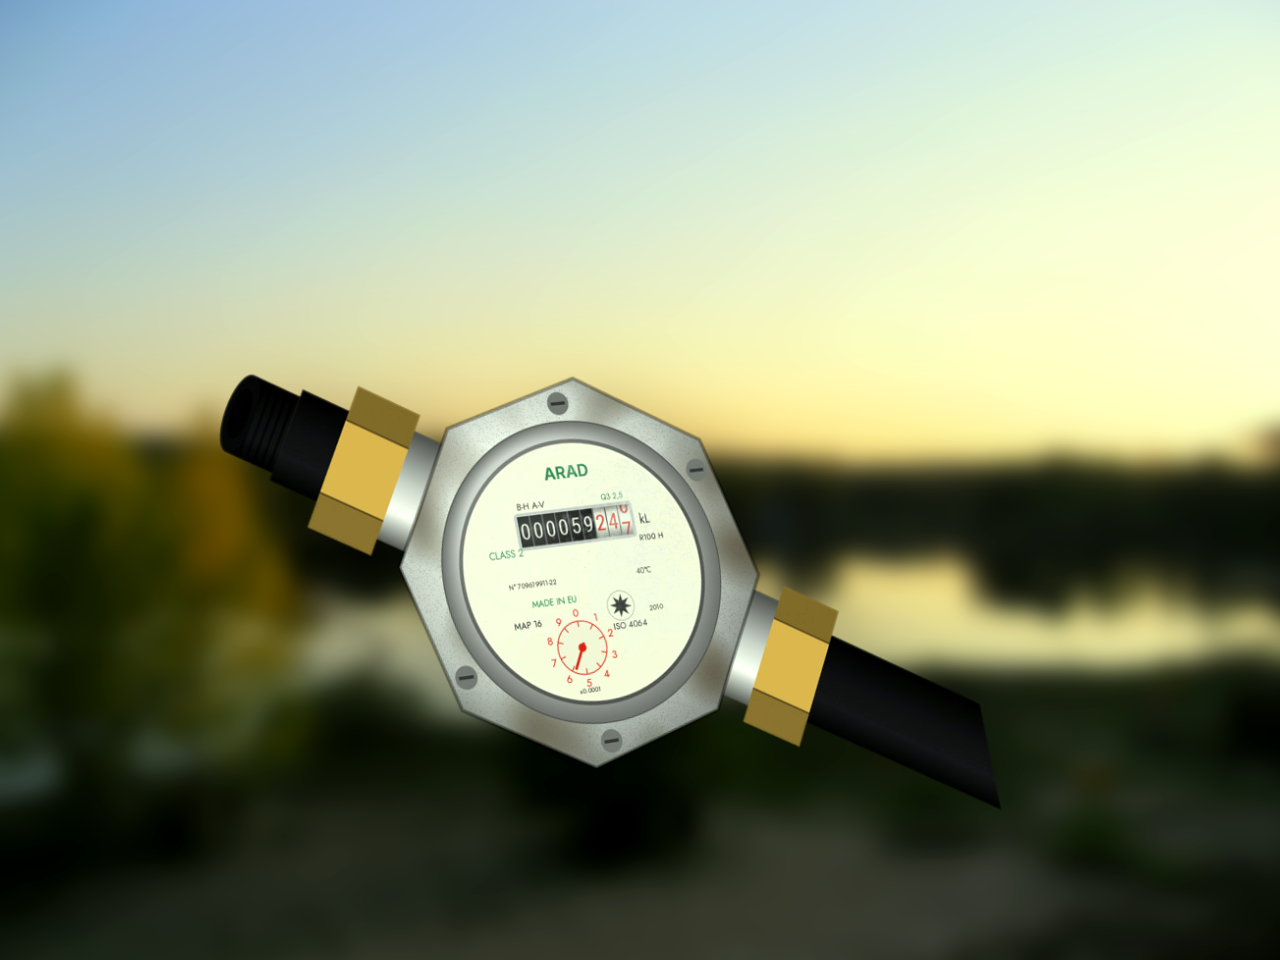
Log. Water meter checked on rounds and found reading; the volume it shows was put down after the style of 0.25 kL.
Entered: 59.2465 kL
